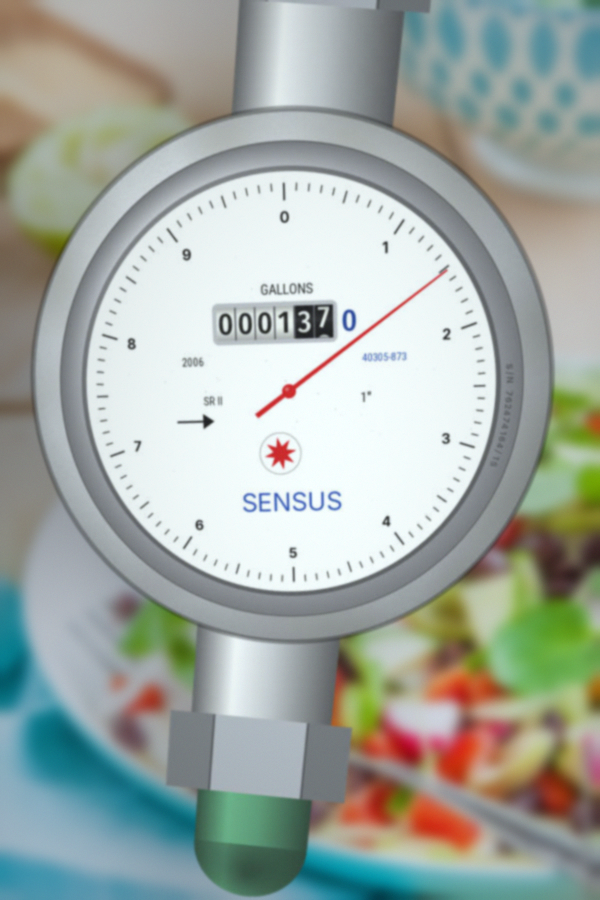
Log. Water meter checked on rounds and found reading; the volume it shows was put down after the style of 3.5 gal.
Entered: 1371.5 gal
